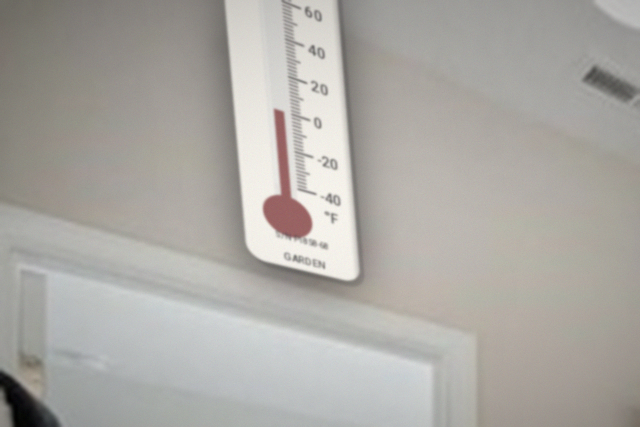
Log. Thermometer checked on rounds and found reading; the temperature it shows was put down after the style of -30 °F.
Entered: 0 °F
